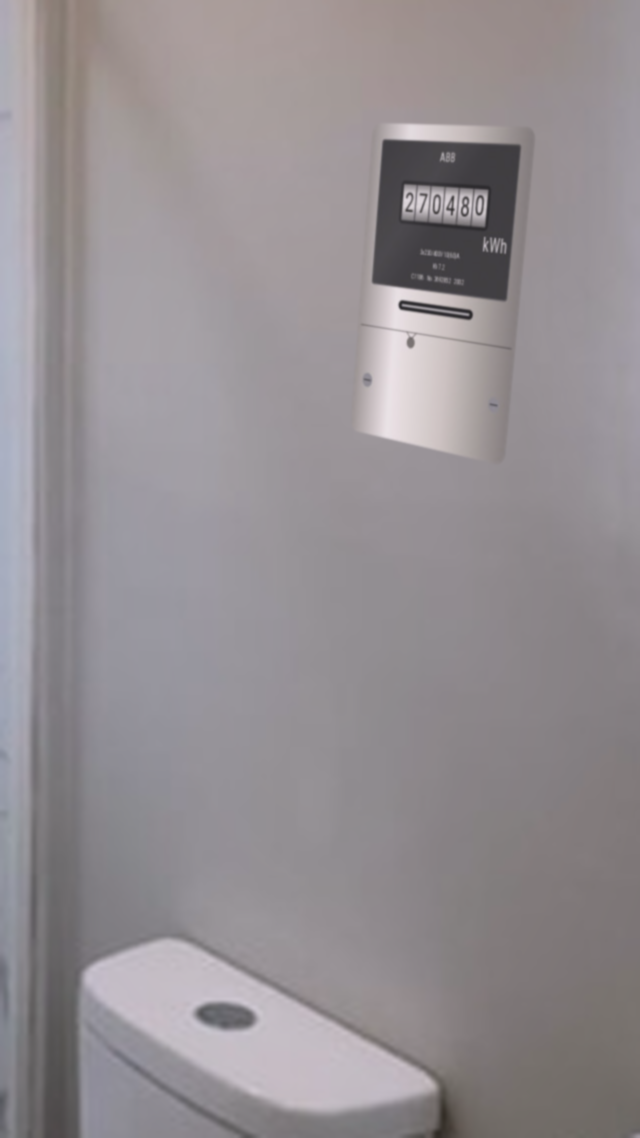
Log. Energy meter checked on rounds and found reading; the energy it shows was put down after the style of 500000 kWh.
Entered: 270480 kWh
